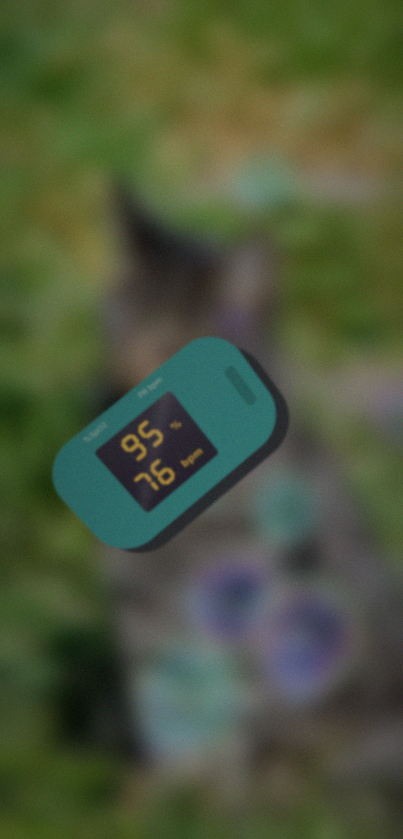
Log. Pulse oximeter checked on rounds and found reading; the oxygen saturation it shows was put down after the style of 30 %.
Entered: 95 %
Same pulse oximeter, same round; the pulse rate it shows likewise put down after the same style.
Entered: 76 bpm
